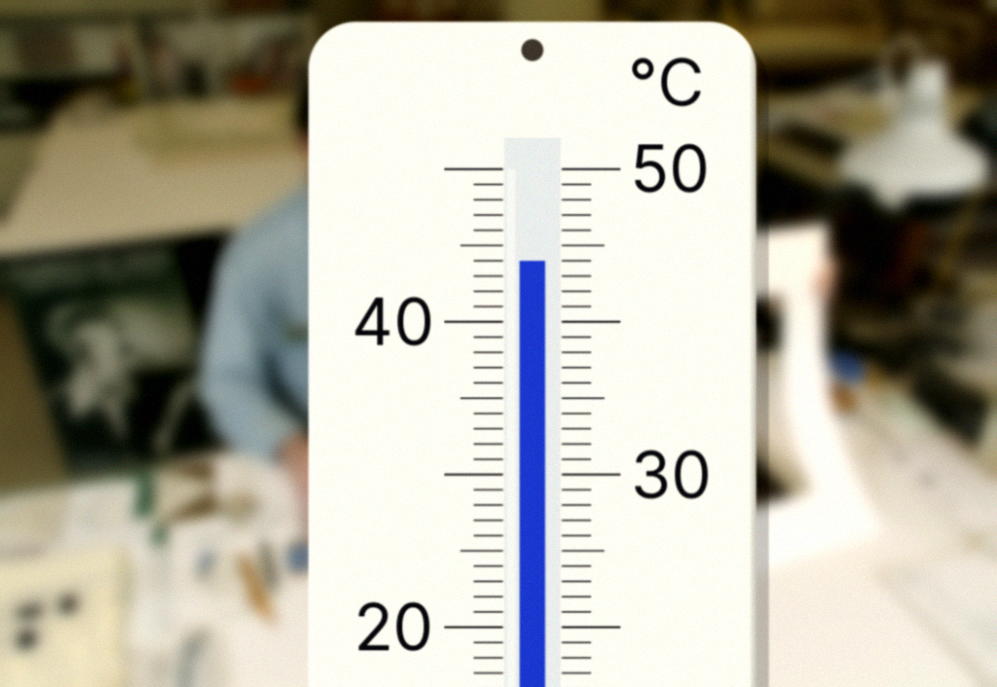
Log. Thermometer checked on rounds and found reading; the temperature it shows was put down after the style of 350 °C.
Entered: 44 °C
